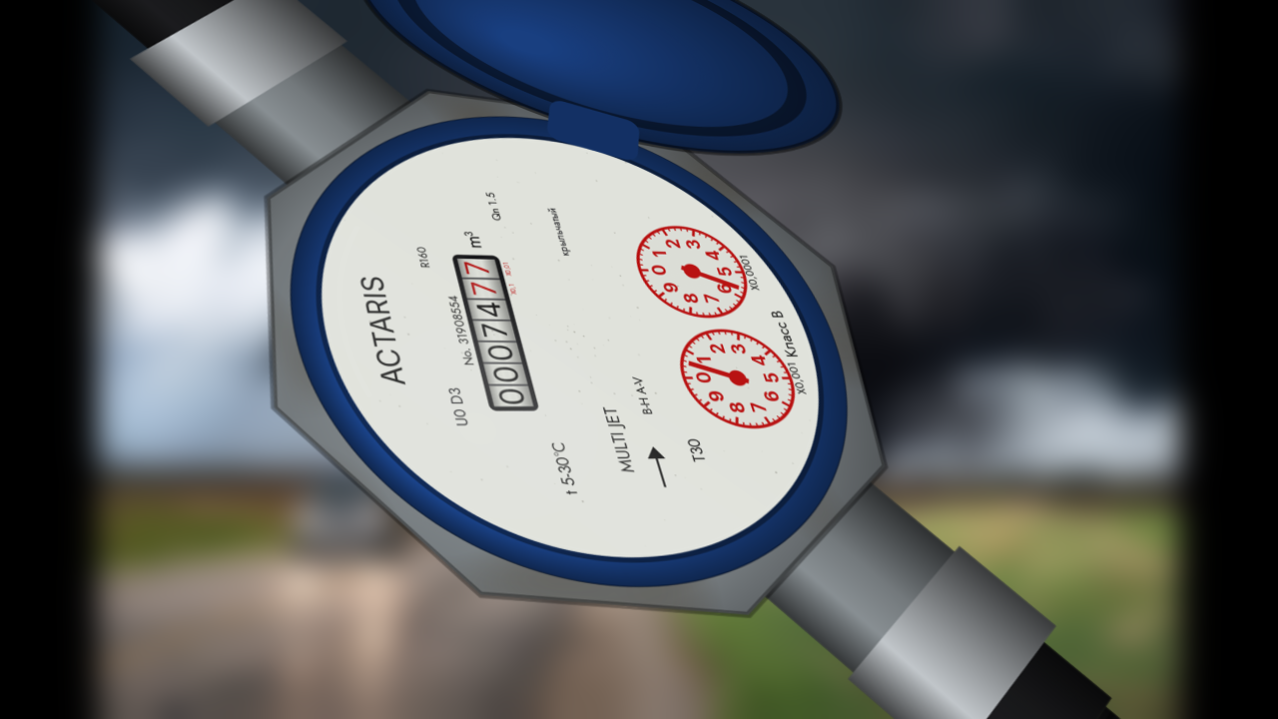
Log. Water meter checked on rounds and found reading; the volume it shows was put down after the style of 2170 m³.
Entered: 74.7705 m³
